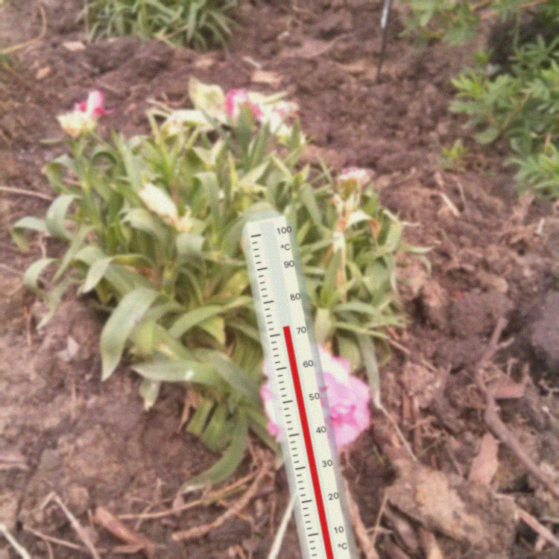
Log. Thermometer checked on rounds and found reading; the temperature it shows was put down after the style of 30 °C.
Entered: 72 °C
